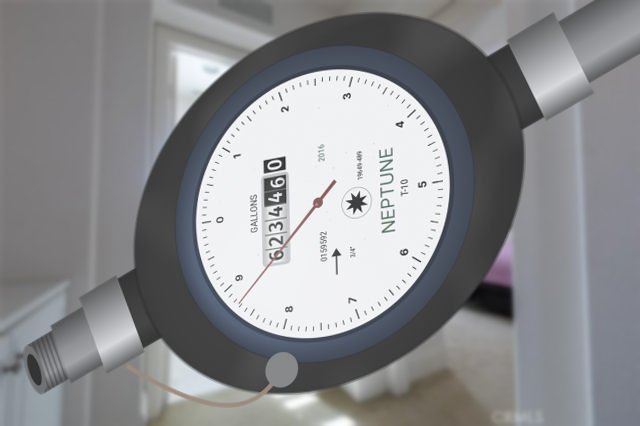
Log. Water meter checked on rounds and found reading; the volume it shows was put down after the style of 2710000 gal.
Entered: 6234458.7 gal
